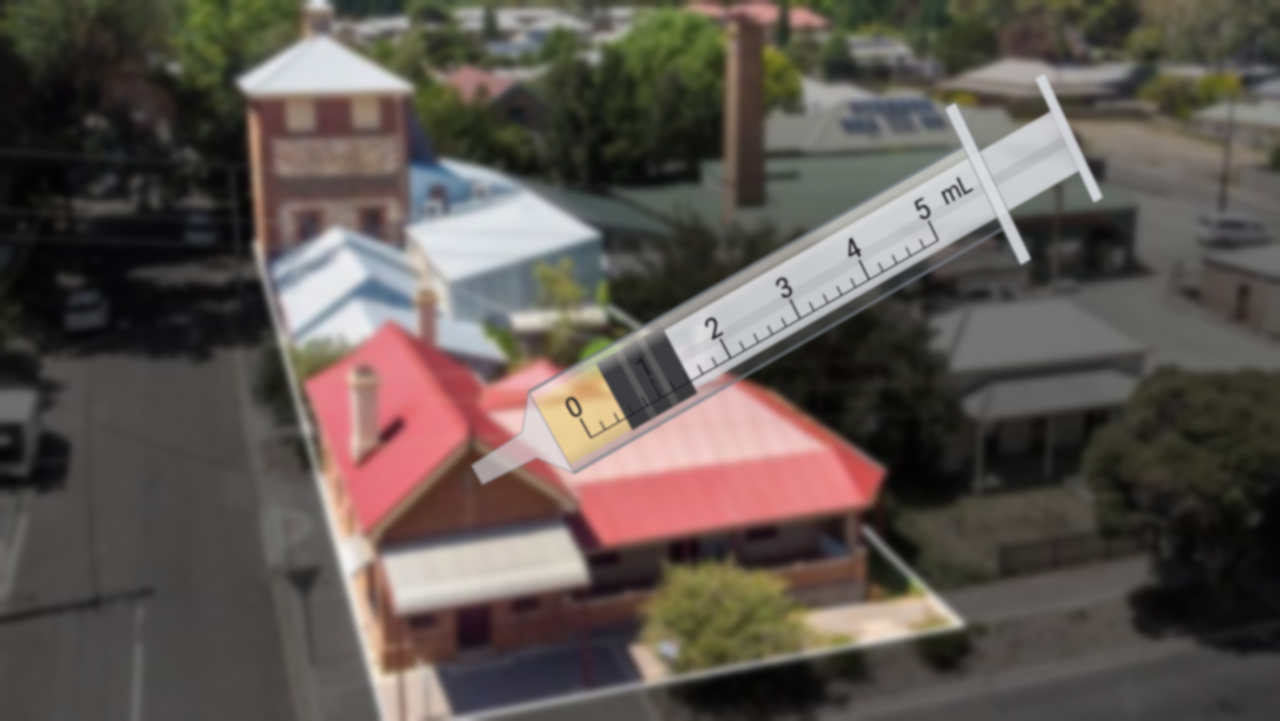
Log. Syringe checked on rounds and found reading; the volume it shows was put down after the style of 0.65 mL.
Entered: 0.5 mL
